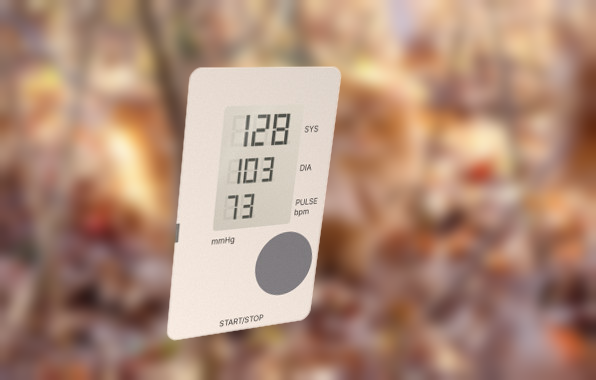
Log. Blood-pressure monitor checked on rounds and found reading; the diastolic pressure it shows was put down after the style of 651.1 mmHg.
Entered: 103 mmHg
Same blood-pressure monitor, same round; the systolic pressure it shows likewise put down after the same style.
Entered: 128 mmHg
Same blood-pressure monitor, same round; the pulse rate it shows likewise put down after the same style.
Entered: 73 bpm
